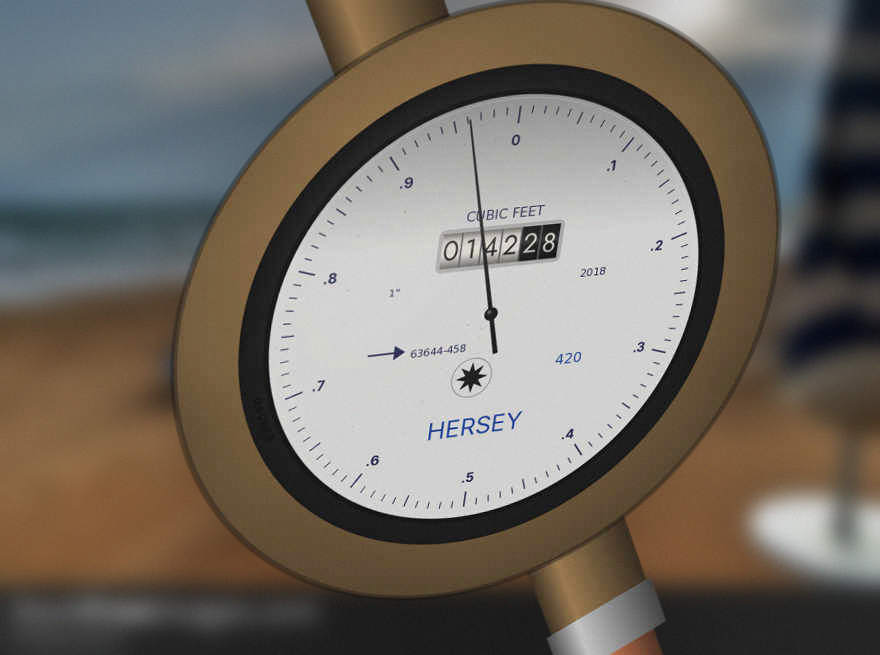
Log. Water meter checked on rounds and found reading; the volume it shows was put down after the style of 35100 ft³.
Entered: 14227.96 ft³
